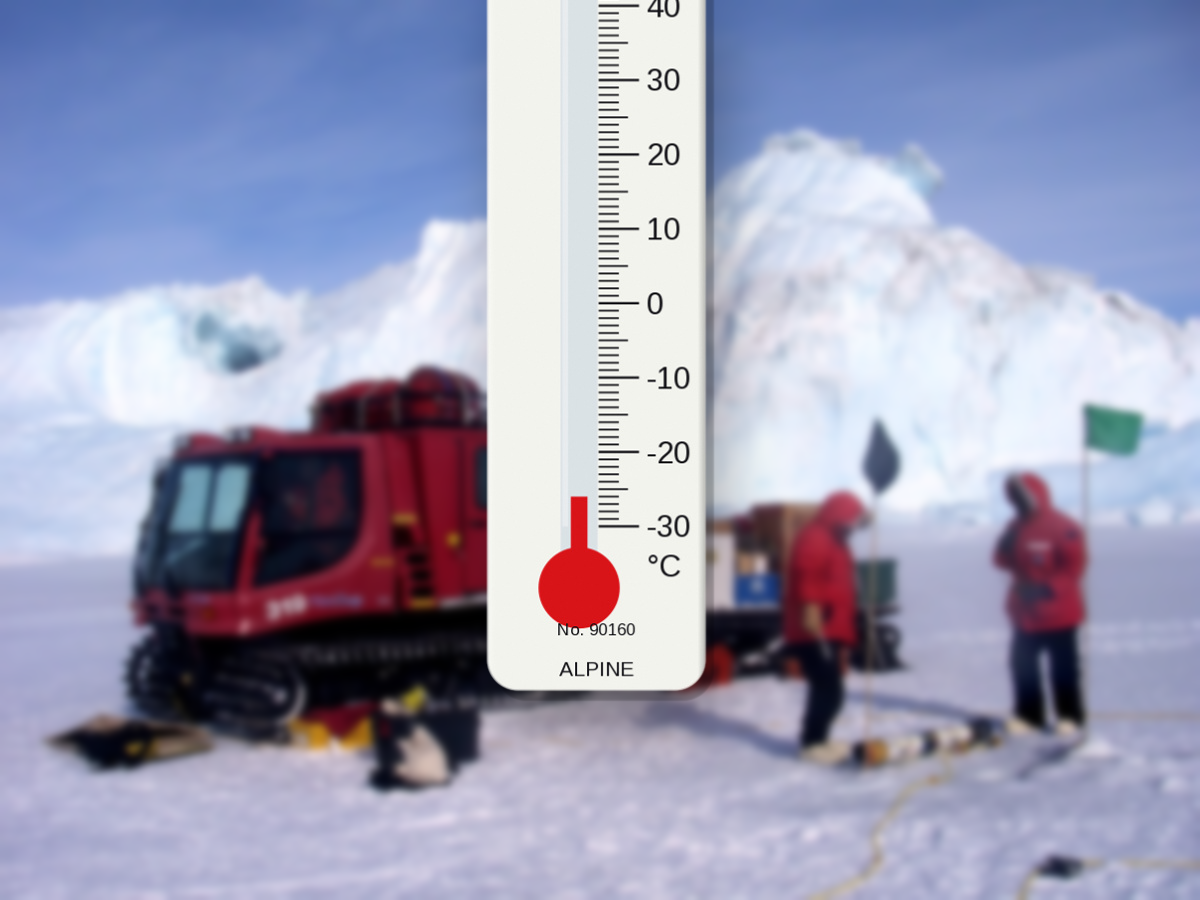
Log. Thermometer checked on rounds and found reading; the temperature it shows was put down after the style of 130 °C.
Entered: -26 °C
